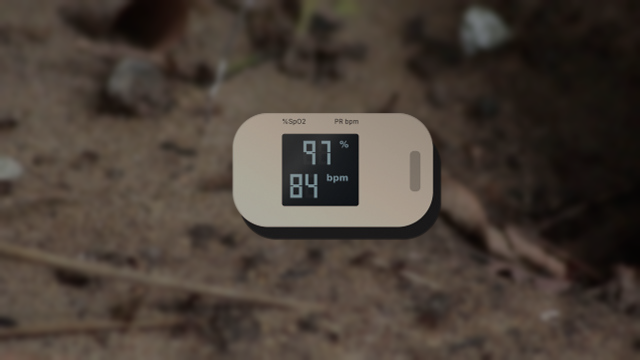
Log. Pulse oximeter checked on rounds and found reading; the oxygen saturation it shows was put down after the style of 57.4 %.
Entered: 97 %
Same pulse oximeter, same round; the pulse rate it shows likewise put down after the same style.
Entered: 84 bpm
